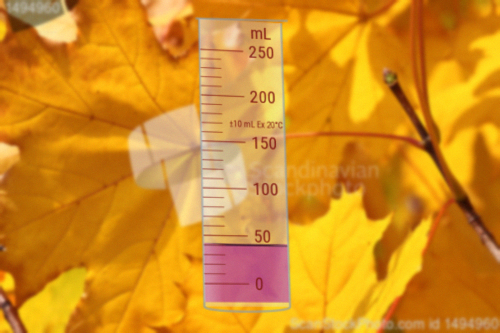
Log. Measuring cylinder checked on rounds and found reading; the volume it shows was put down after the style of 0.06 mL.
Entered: 40 mL
